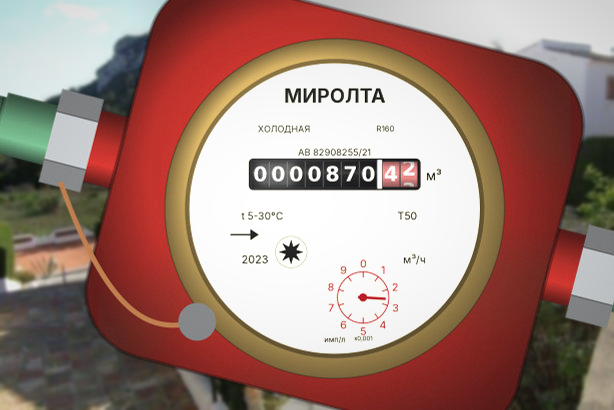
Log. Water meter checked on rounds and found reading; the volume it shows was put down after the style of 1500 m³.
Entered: 870.422 m³
